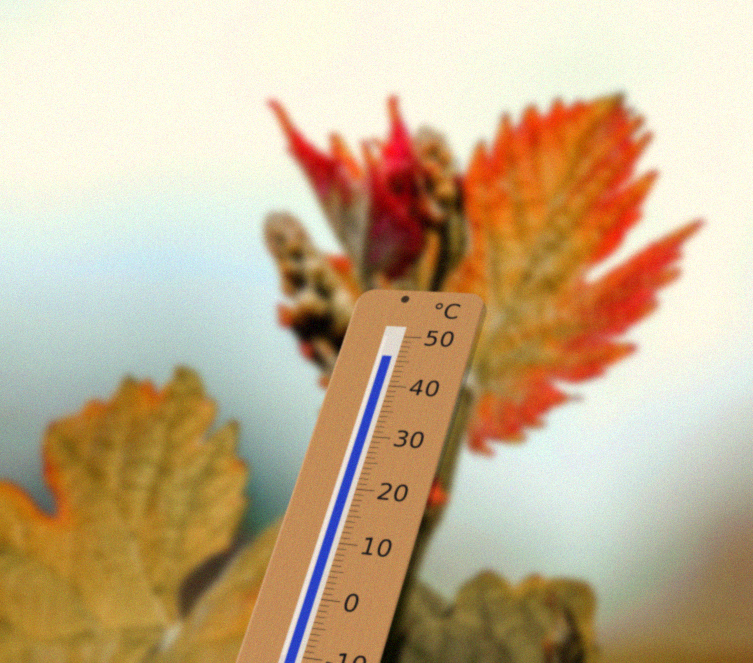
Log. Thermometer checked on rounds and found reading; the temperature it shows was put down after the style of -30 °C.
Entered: 46 °C
